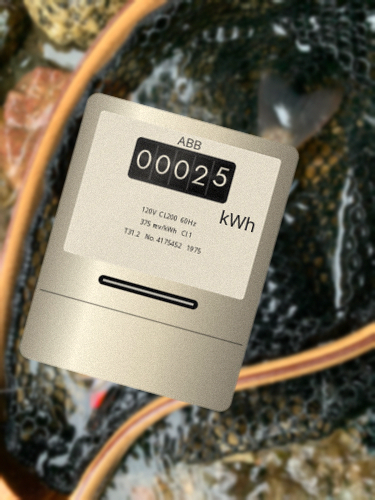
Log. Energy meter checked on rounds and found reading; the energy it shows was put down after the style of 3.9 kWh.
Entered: 25 kWh
